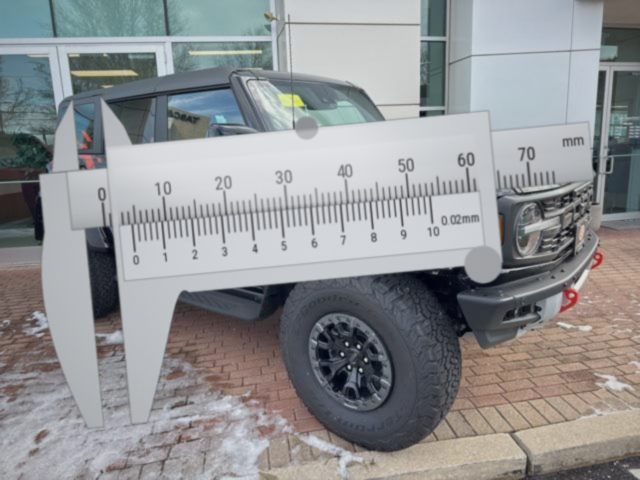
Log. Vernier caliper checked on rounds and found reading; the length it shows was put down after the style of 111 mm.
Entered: 4.5 mm
